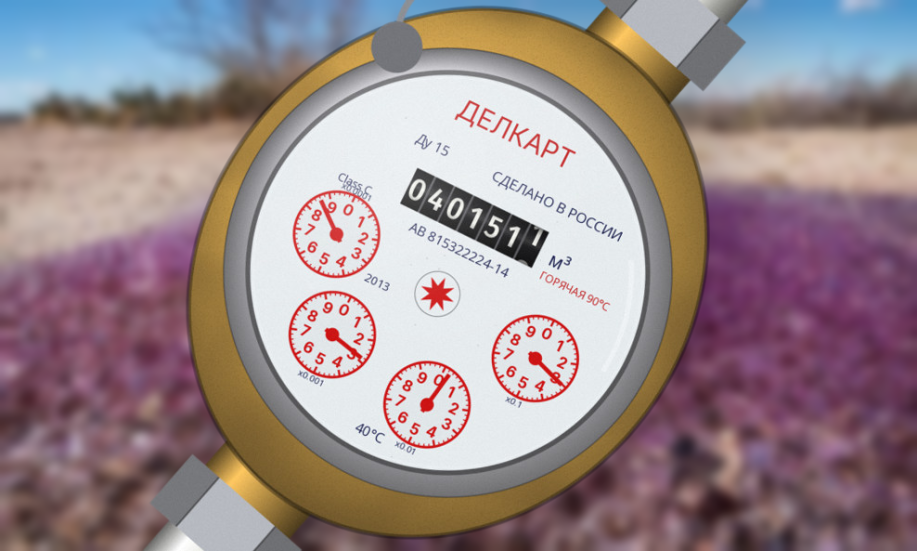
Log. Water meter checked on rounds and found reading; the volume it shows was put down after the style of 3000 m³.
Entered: 401511.3028 m³
